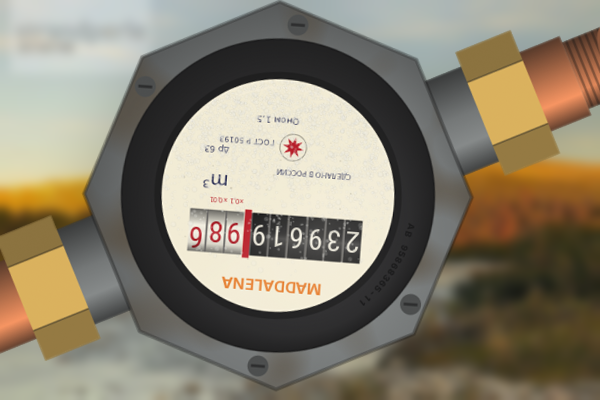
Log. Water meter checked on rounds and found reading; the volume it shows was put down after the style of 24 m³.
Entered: 239619.986 m³
